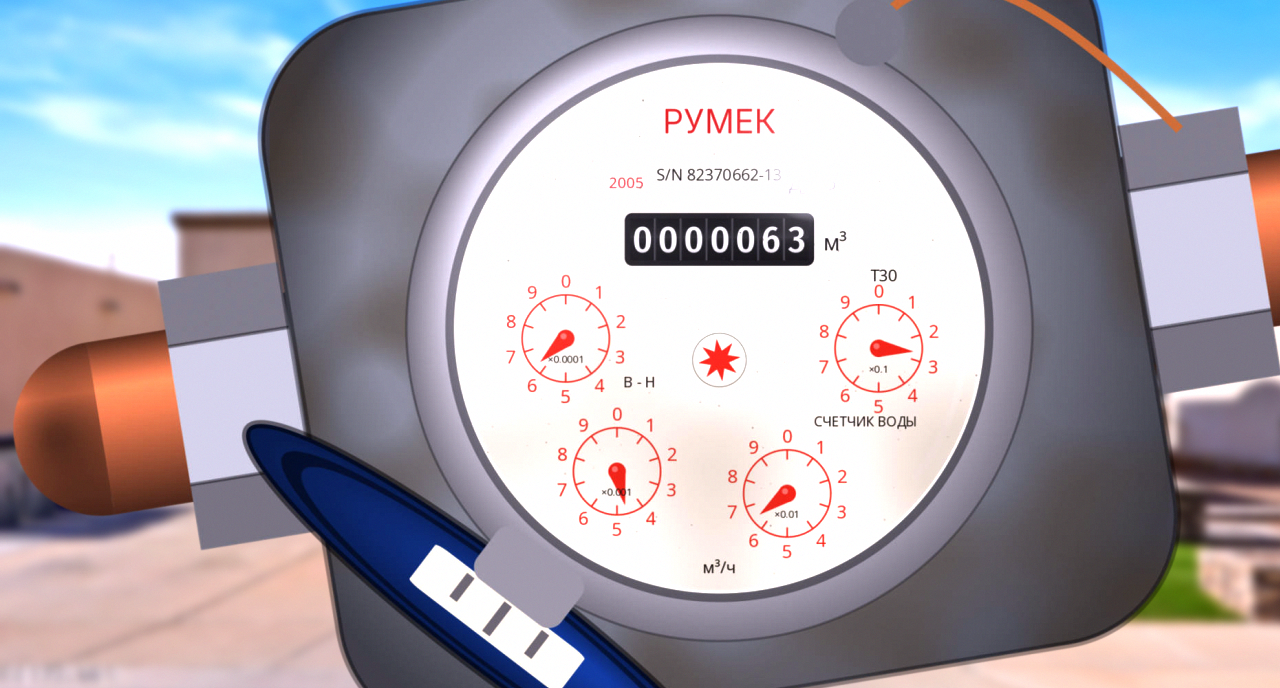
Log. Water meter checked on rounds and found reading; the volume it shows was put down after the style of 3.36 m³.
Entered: 63.2646 m³
